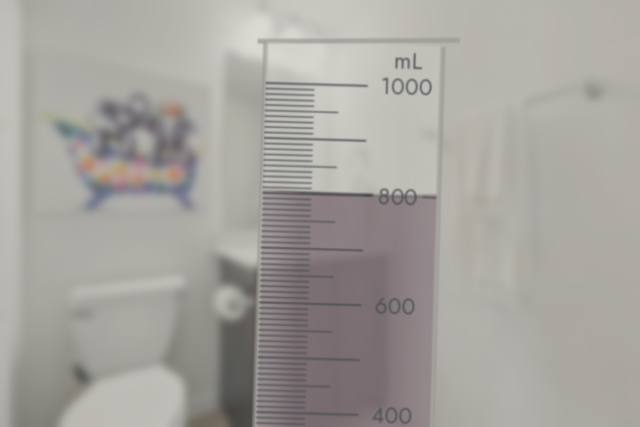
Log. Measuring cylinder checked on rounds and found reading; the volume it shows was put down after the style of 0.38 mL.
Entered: 800 mL
